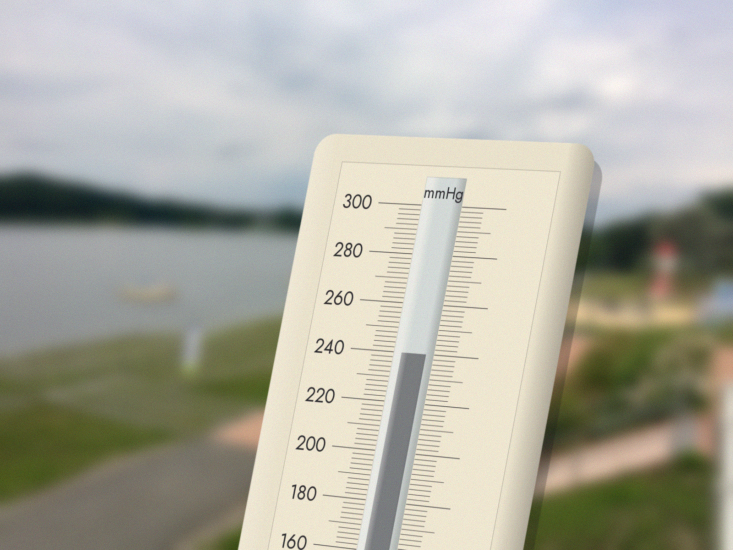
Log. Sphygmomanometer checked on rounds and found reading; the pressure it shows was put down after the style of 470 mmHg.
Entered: 240 mmHg
